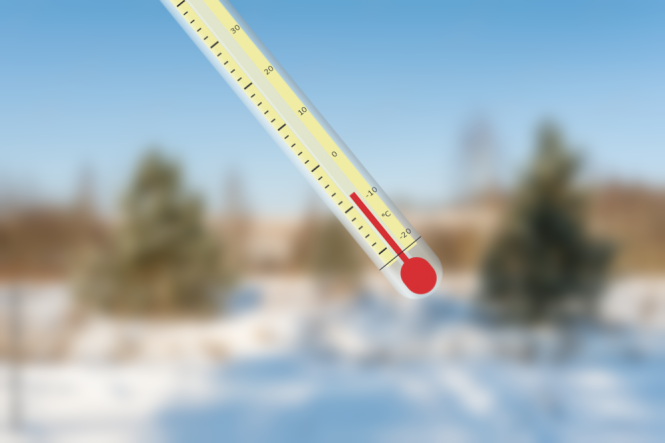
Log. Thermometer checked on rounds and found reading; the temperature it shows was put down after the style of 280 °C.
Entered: -8 °C
